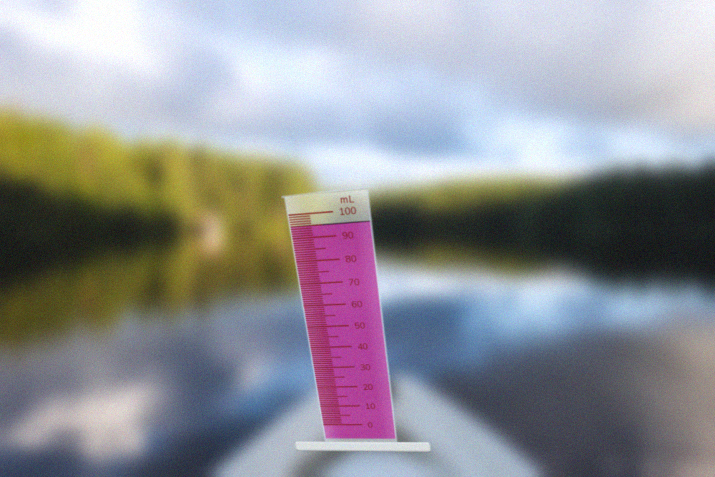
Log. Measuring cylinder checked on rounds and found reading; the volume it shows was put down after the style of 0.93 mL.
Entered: 95 mL
